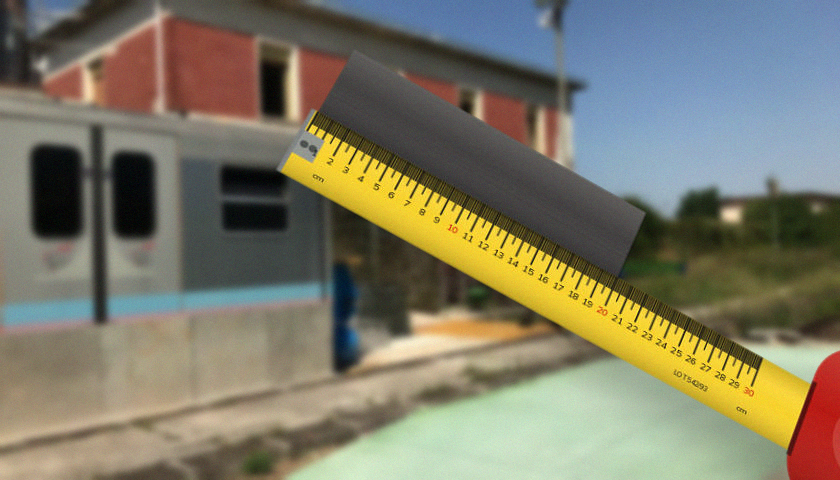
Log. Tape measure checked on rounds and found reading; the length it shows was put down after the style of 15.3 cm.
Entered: 20 cm
